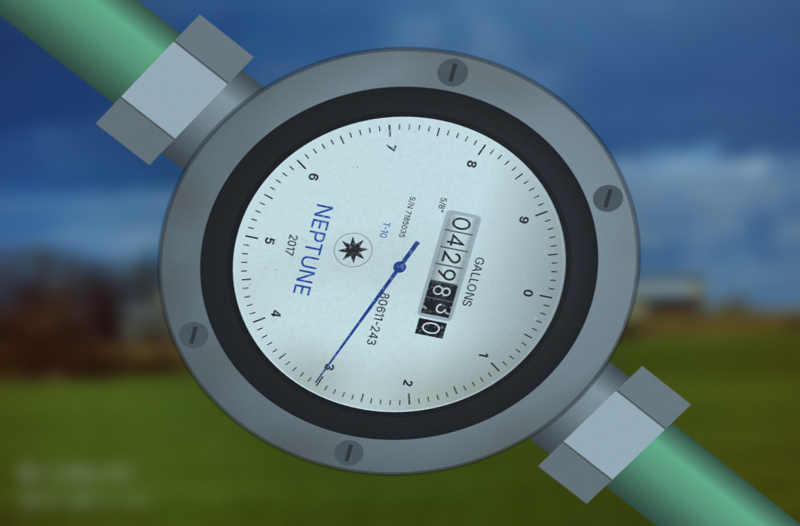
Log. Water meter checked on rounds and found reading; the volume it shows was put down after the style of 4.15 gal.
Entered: 429833.0 gal
